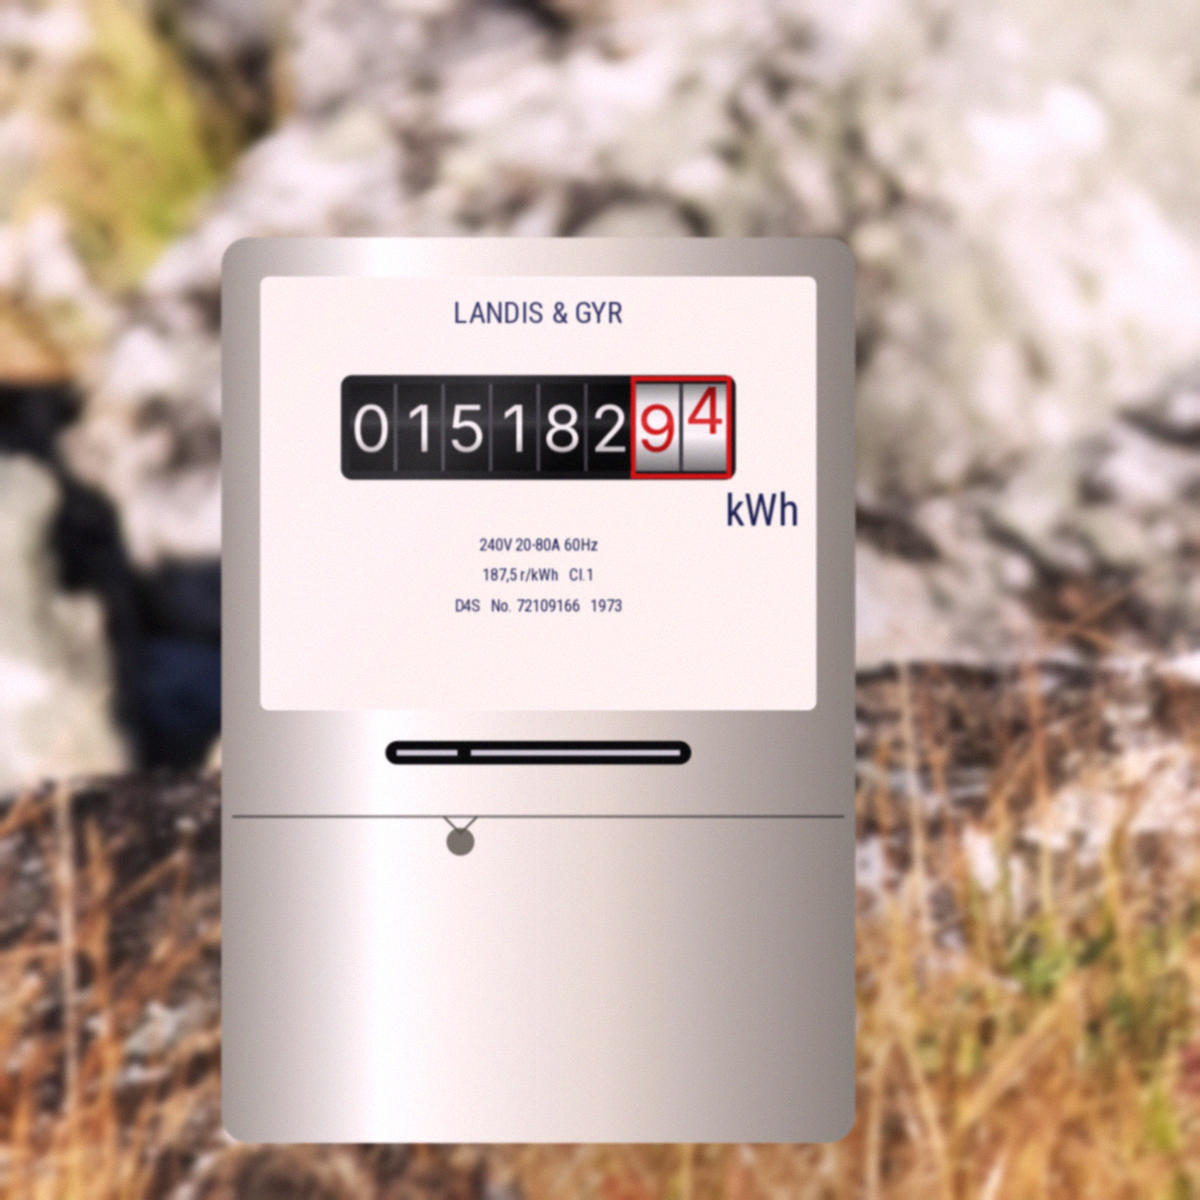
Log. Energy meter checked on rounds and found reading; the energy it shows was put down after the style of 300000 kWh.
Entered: 15182.94 kWh
